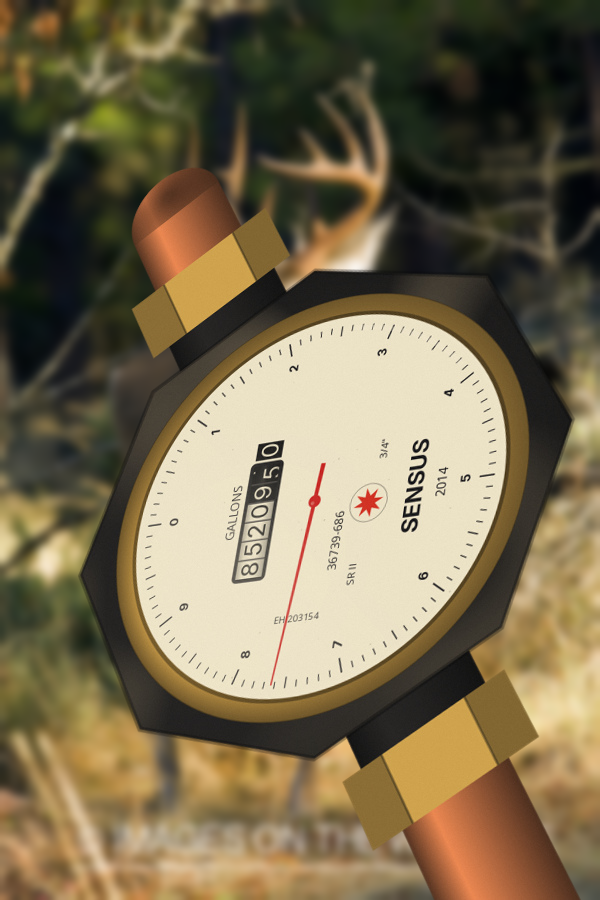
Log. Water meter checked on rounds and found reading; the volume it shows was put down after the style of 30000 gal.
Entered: 8520947.6 gal
